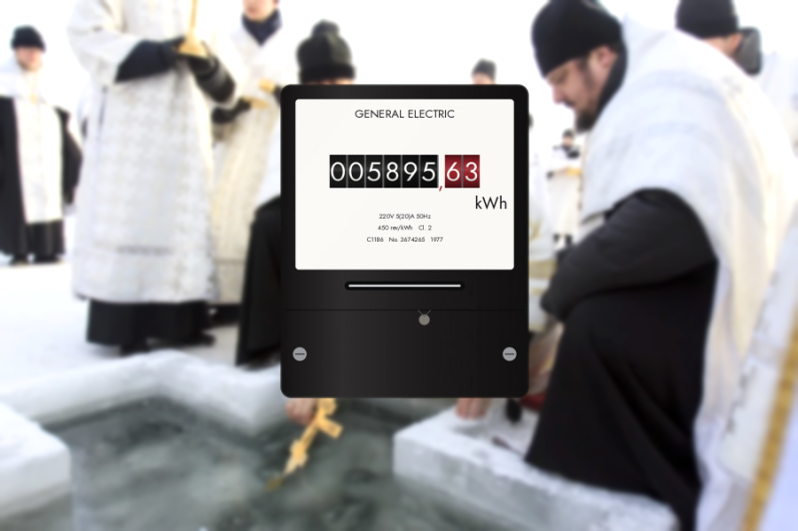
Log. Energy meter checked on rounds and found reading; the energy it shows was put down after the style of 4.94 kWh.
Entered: 5895.63 kWh
